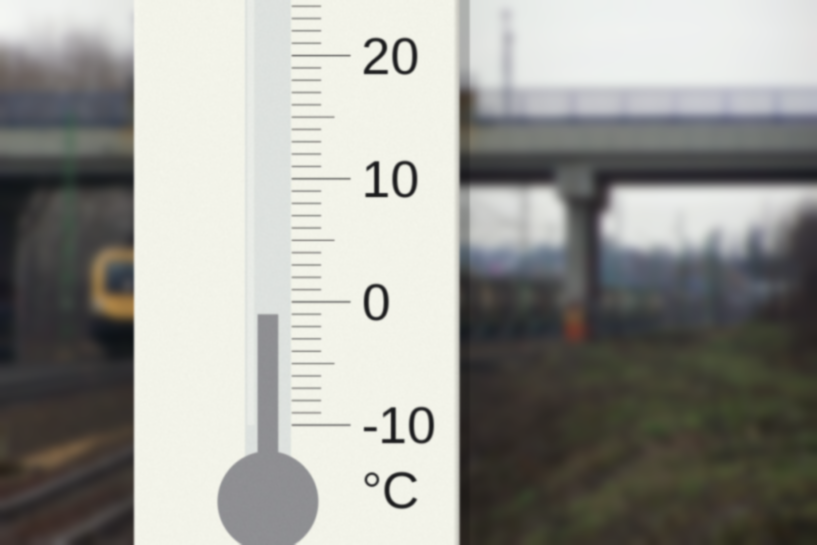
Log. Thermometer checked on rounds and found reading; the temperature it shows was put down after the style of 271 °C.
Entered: -1 °C
